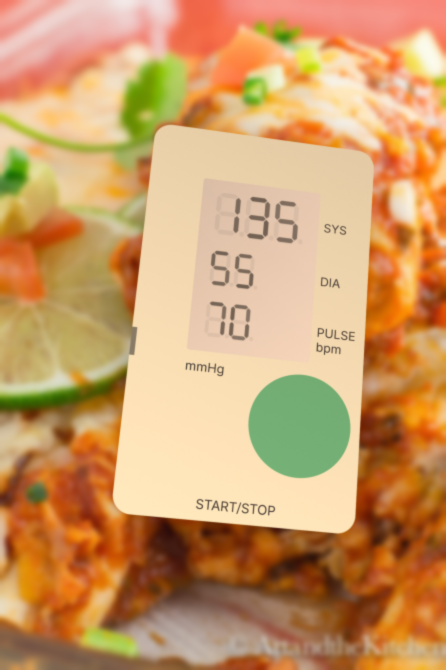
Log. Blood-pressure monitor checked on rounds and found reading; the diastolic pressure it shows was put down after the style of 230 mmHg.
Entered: 55 mmHg
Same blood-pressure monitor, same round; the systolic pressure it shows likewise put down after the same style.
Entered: 135 mmHg
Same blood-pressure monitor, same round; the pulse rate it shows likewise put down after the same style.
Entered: 70 bpm
